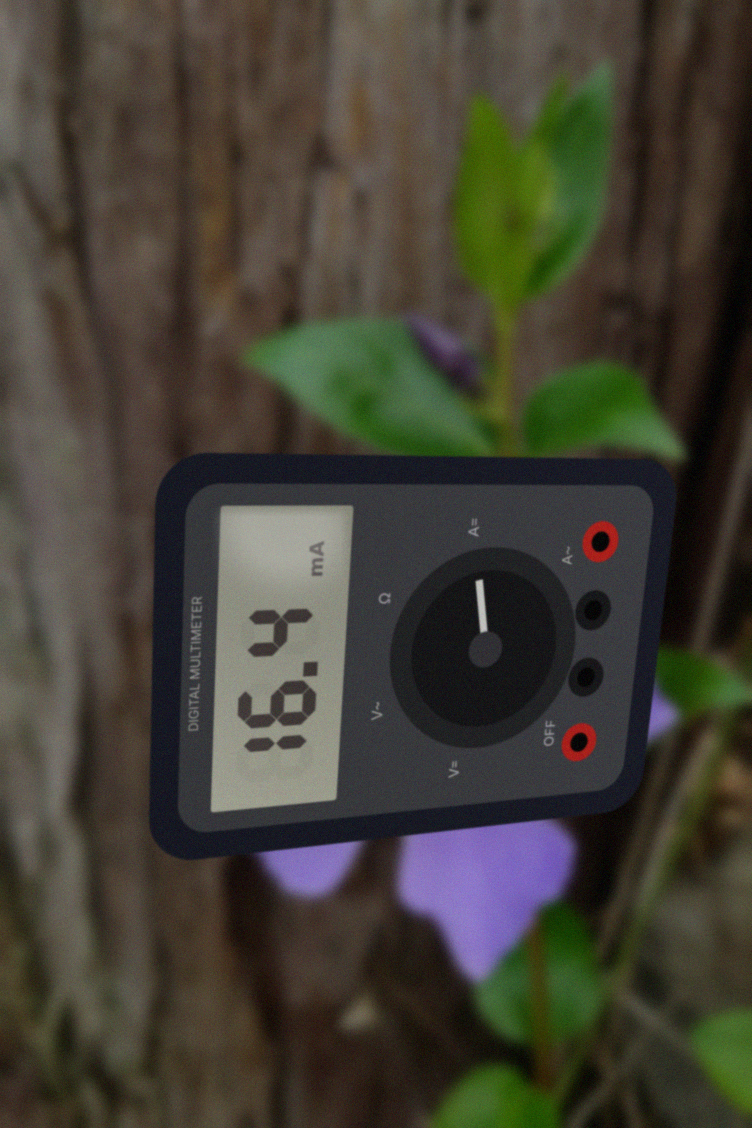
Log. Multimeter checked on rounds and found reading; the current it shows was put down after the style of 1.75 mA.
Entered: 16.4 mA
